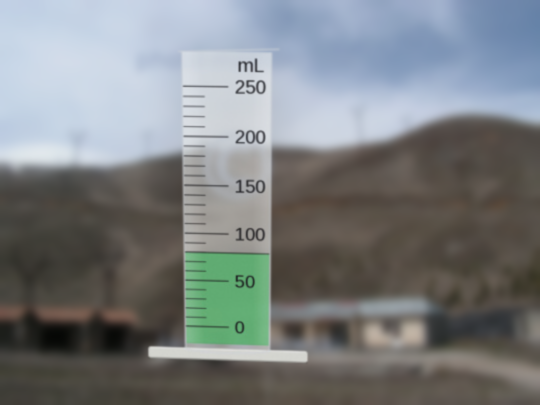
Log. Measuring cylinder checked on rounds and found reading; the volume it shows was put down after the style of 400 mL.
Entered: 80 mL
